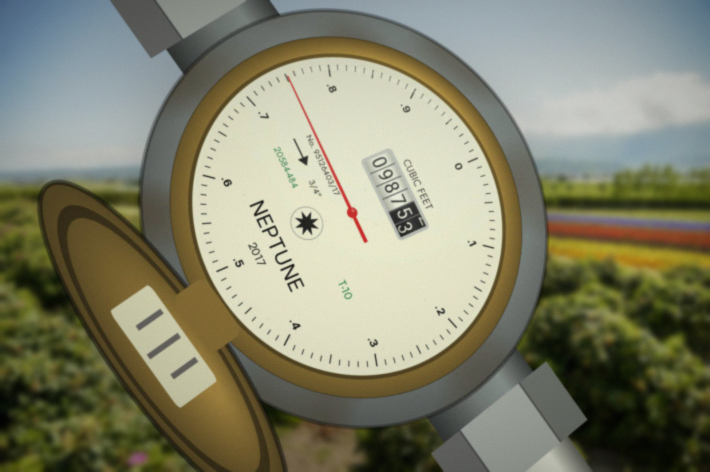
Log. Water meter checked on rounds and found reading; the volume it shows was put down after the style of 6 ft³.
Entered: 98752.75 ft³
